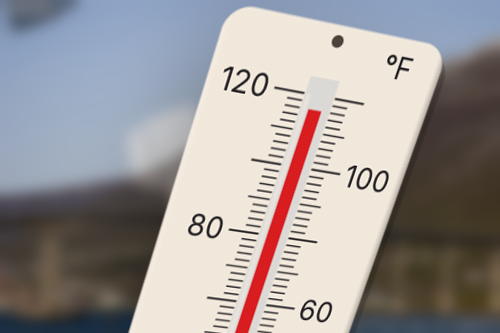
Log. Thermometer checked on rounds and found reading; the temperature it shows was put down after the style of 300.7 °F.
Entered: 116 °F
